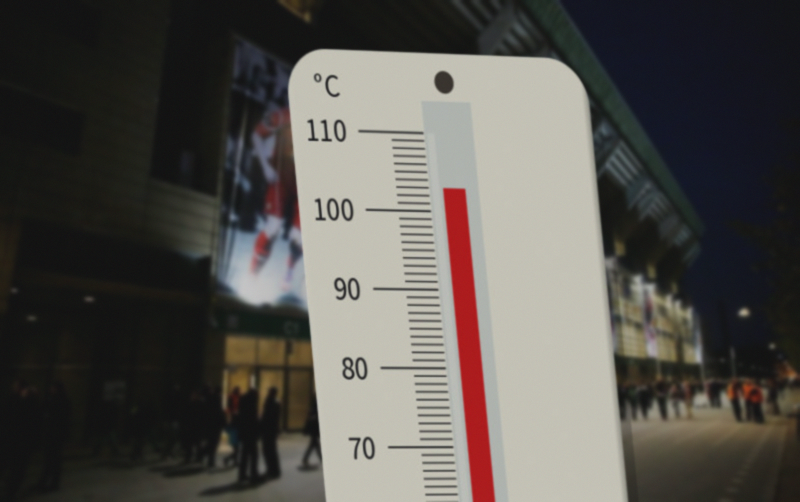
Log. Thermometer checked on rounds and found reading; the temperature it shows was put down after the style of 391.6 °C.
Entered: 103 °C
